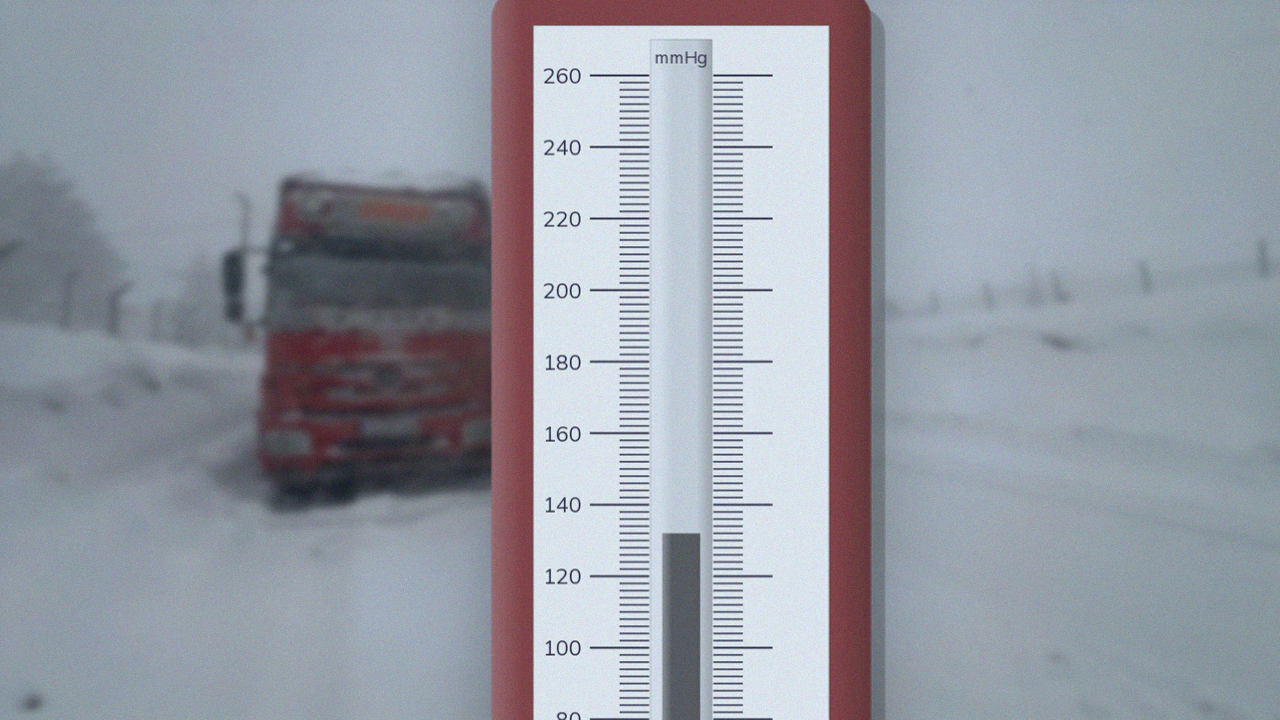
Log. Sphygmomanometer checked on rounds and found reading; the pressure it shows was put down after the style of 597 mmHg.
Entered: 132 mmHg
